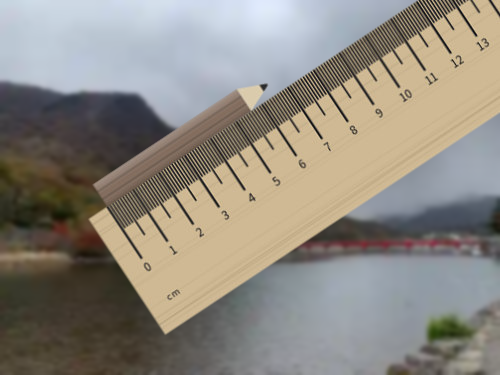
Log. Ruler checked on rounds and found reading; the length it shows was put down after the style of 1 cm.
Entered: 6.5 cm
